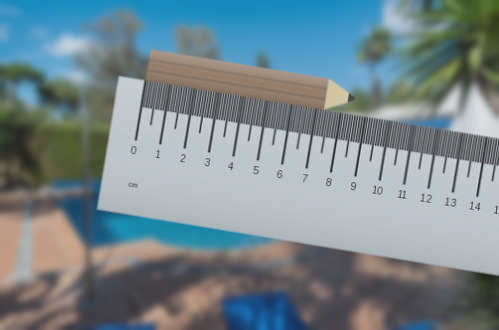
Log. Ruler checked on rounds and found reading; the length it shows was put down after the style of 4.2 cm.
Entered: 8.5 cm
